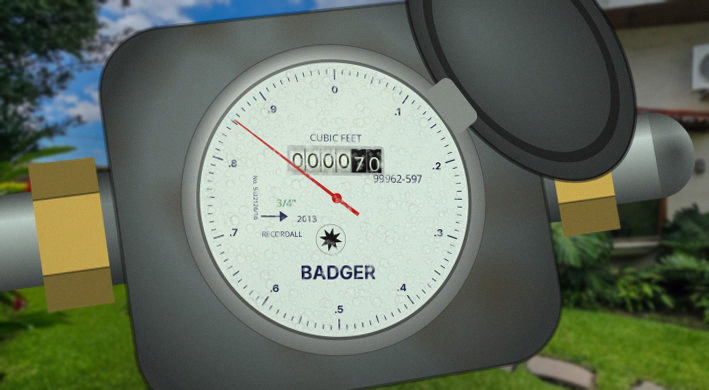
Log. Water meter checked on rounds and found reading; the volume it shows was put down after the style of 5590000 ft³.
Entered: 69.85 ft³
